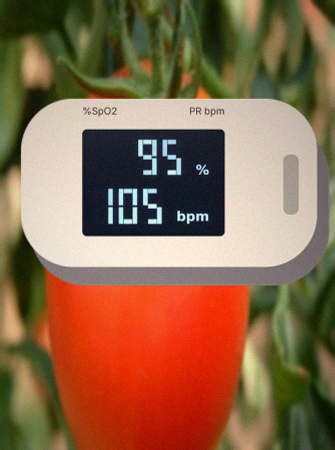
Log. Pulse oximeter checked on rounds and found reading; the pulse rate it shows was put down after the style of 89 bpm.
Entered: 105 bpm
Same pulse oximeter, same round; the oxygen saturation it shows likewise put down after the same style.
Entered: 95 %
